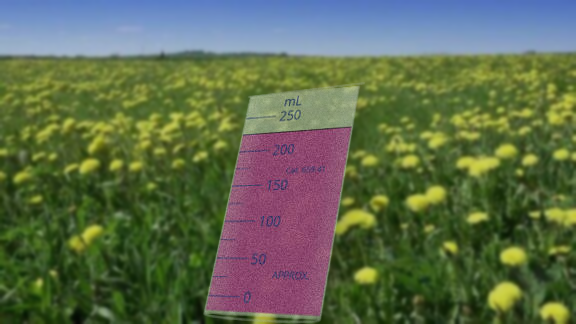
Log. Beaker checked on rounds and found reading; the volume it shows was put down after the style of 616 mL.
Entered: 225 mL
